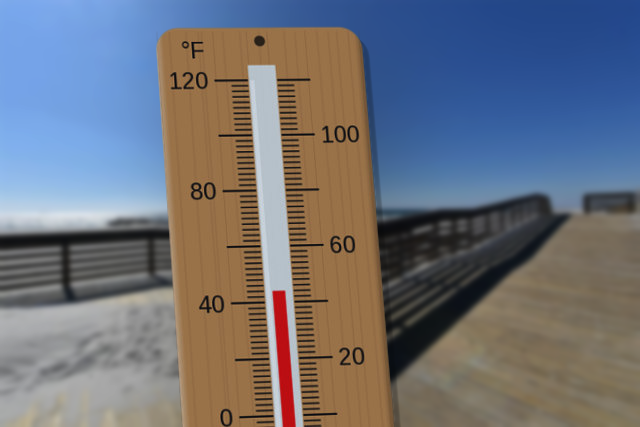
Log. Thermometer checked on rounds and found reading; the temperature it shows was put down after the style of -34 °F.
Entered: 44 °F
